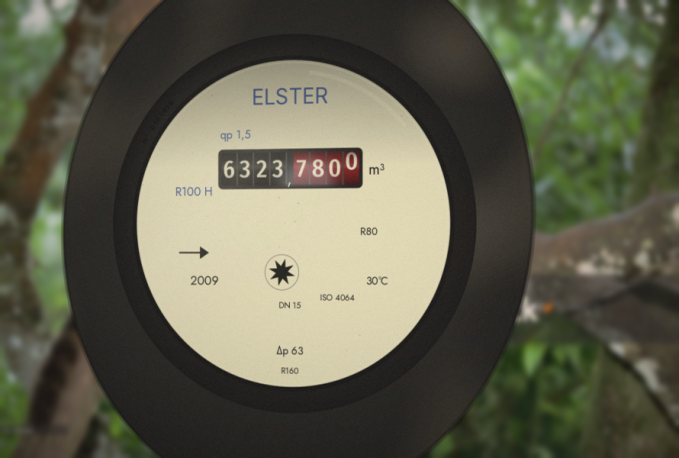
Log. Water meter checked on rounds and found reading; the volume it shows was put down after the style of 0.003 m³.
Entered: 6323.7800 m³
